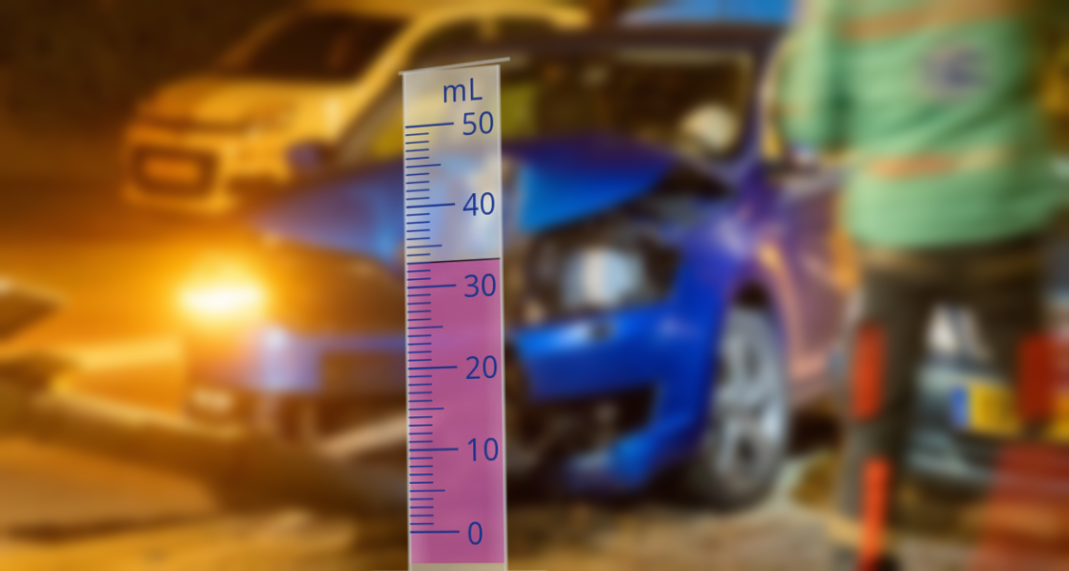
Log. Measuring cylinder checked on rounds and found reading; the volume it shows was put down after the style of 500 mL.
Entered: 33 mL
